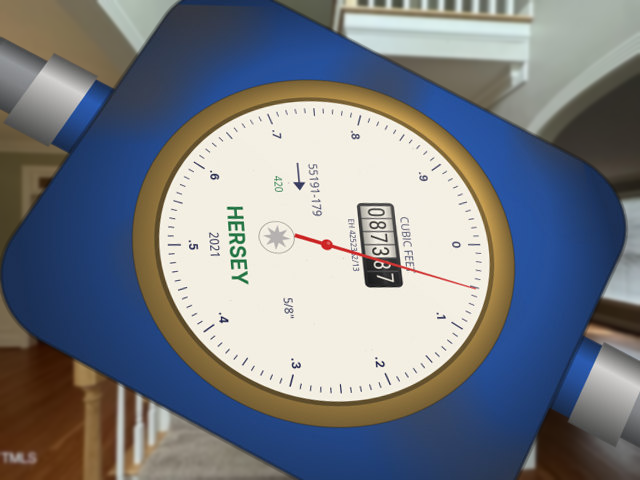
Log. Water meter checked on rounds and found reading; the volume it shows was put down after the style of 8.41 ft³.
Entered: 87387.05 ft³
